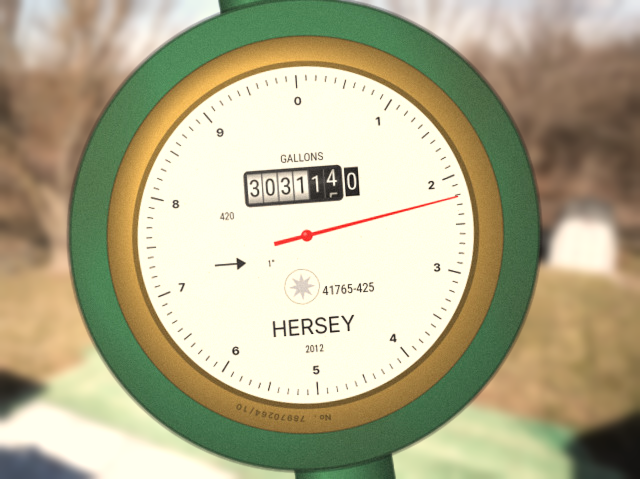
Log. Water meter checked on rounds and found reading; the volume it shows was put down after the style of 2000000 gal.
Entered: 3031142.2 gal
